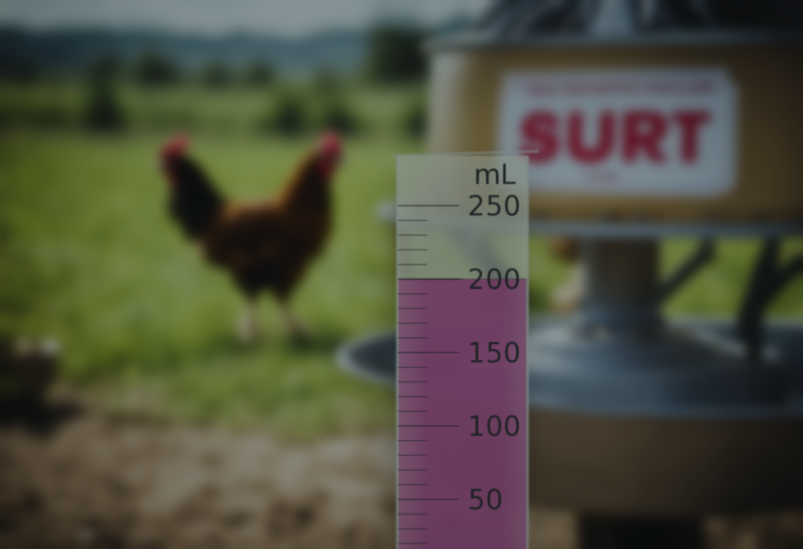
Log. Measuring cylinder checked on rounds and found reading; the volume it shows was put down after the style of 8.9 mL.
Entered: 200 mL
